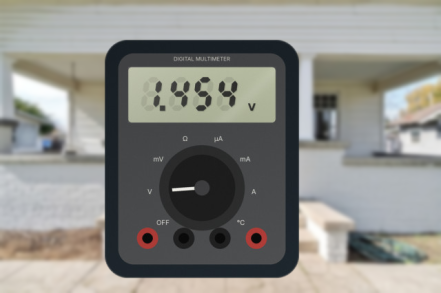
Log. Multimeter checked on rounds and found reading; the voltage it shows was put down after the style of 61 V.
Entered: 1.454 V
